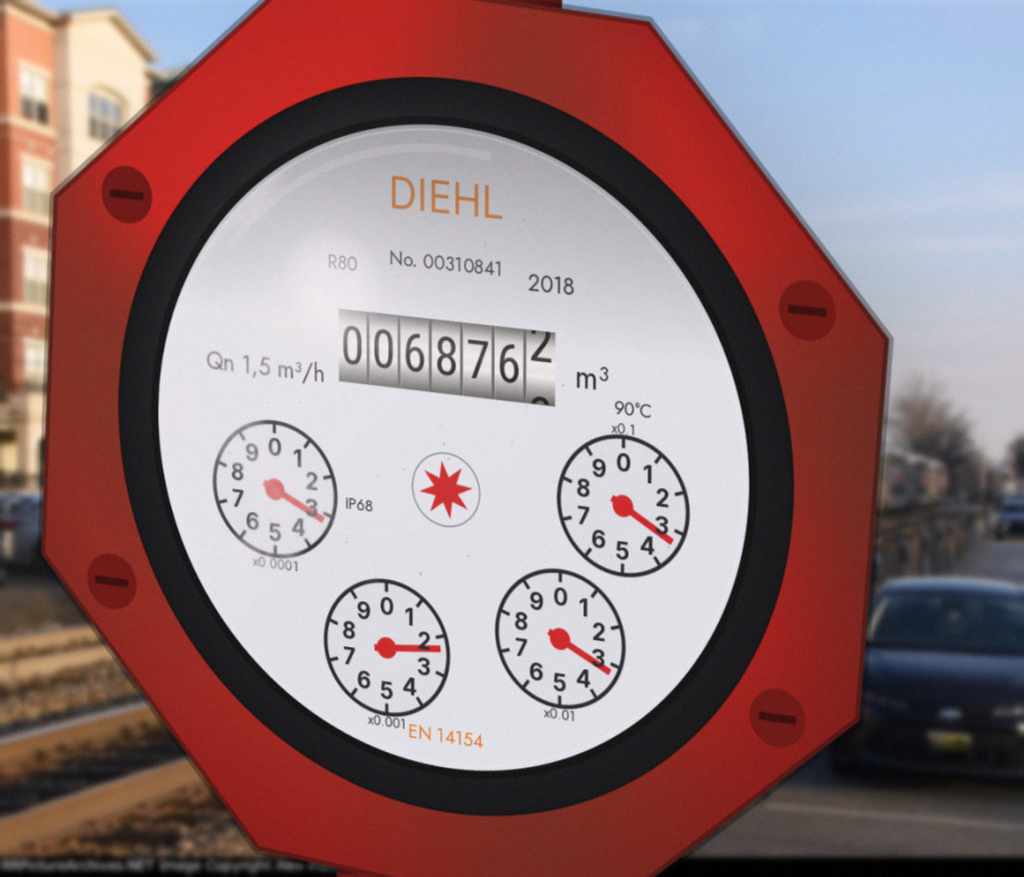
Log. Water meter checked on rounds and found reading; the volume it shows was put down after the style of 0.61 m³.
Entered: 68762.3323 m³
